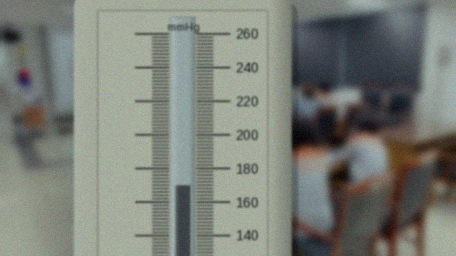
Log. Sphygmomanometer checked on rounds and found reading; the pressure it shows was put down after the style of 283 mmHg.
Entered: 170 mmHg
